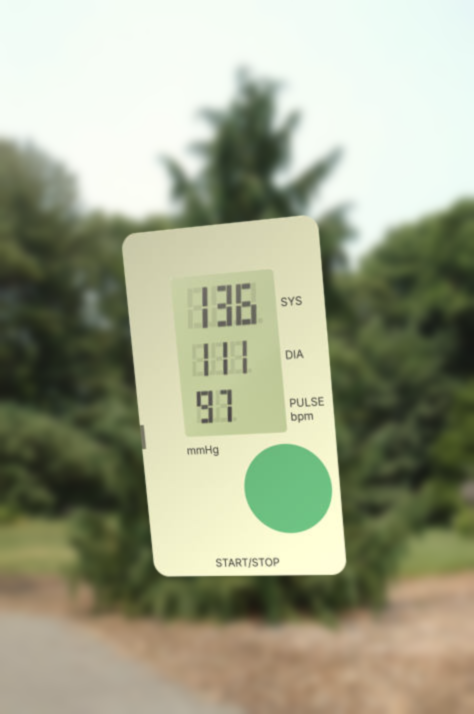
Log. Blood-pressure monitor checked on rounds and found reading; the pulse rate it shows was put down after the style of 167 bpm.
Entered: 97 bpm
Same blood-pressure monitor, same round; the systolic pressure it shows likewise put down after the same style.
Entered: 136 mmHg
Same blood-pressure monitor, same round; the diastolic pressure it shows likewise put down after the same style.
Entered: 111 mmHg
